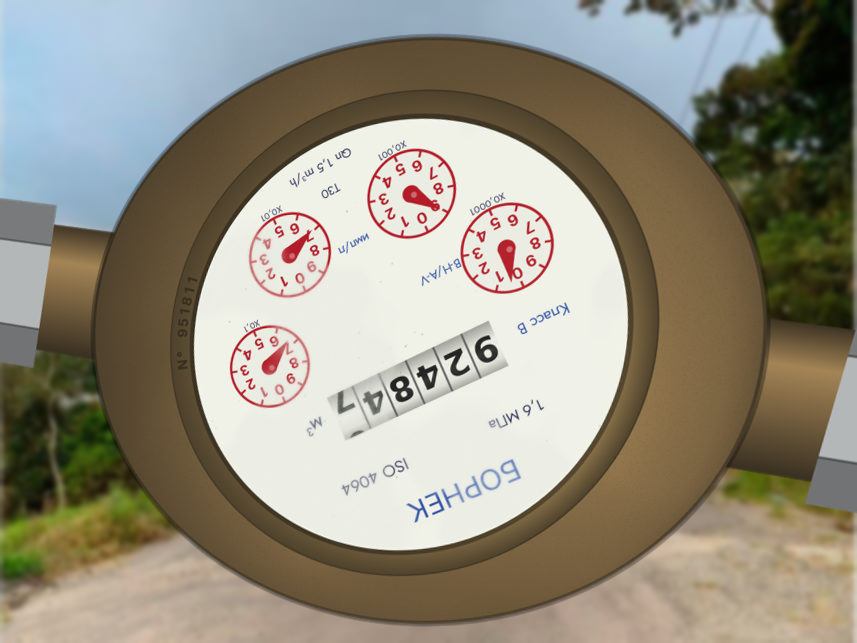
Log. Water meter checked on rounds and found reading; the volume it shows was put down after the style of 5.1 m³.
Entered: 924846.6690 m³
